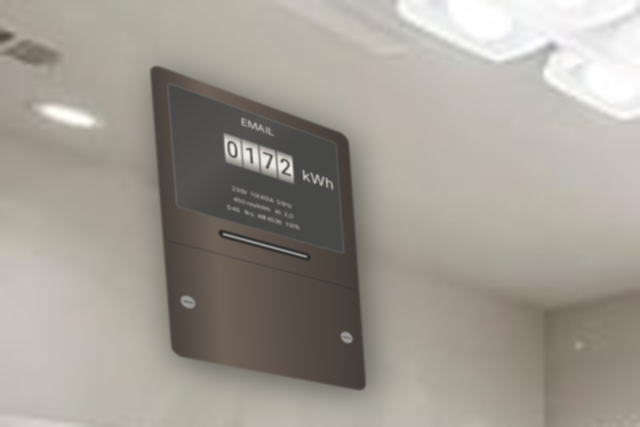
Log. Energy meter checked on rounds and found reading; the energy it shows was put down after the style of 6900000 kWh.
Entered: 172 kWh
